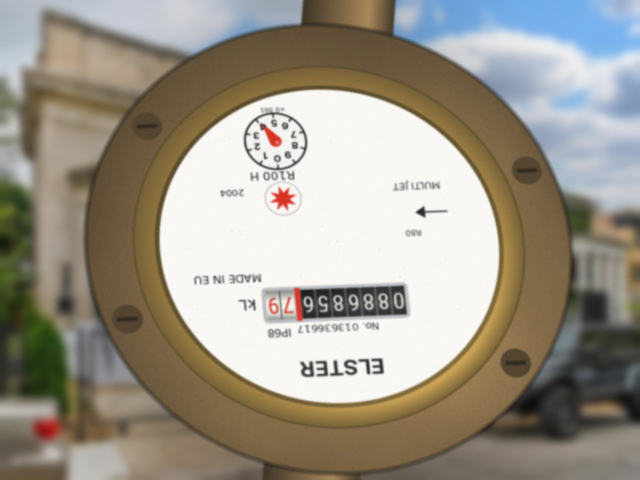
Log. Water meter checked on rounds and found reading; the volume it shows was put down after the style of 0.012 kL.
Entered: 886856.794 kL
